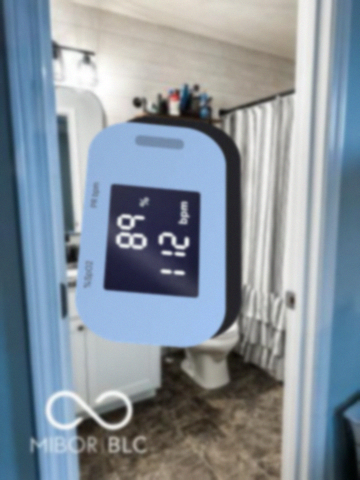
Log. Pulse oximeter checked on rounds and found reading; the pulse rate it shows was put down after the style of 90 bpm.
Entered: 112 bpm
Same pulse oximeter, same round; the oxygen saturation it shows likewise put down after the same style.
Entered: 89 %
